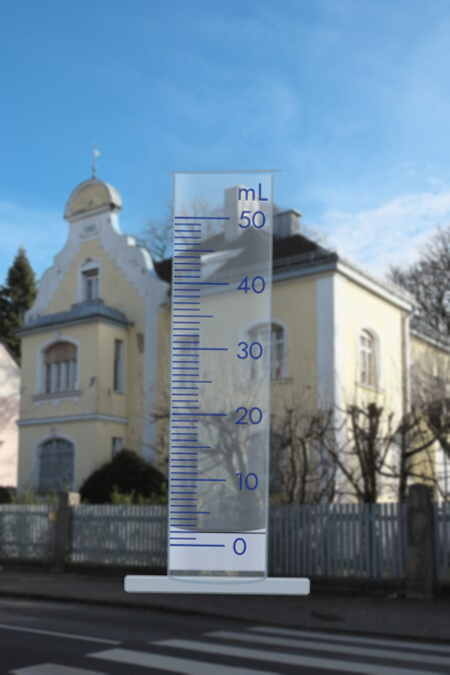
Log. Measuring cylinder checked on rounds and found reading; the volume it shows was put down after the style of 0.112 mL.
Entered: 2 mL
